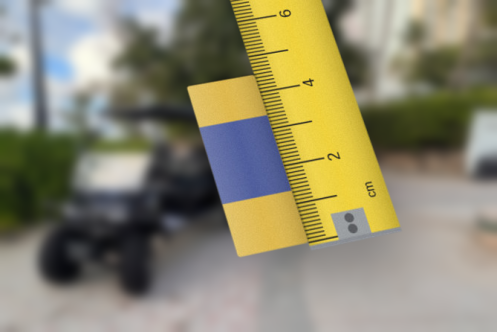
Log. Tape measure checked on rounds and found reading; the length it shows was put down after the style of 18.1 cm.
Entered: 4.5 cm
